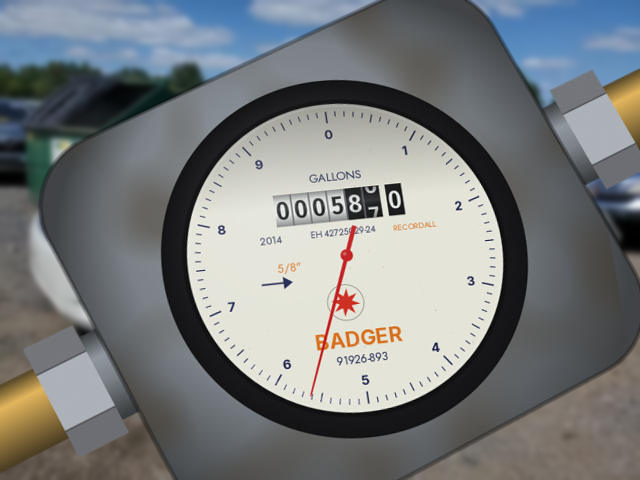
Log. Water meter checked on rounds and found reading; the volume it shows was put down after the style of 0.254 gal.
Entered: 5865.6 gal
